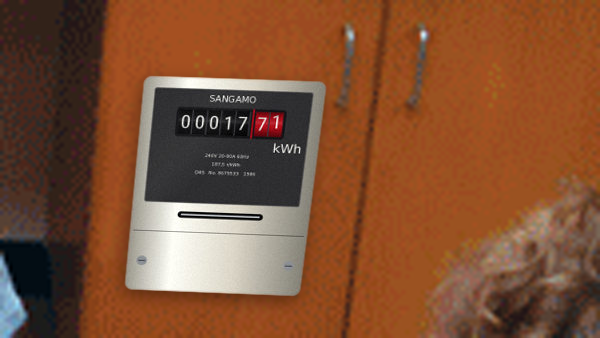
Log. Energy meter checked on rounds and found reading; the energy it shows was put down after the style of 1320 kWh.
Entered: 17.71 kWh
